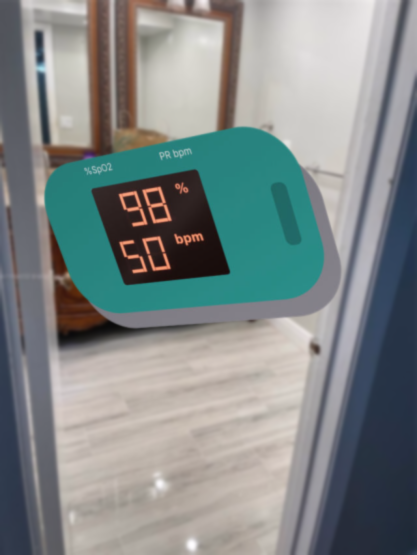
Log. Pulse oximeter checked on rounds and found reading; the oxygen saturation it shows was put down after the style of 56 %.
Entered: 98 %
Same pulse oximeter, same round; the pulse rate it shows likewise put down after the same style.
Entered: 50 bpm
